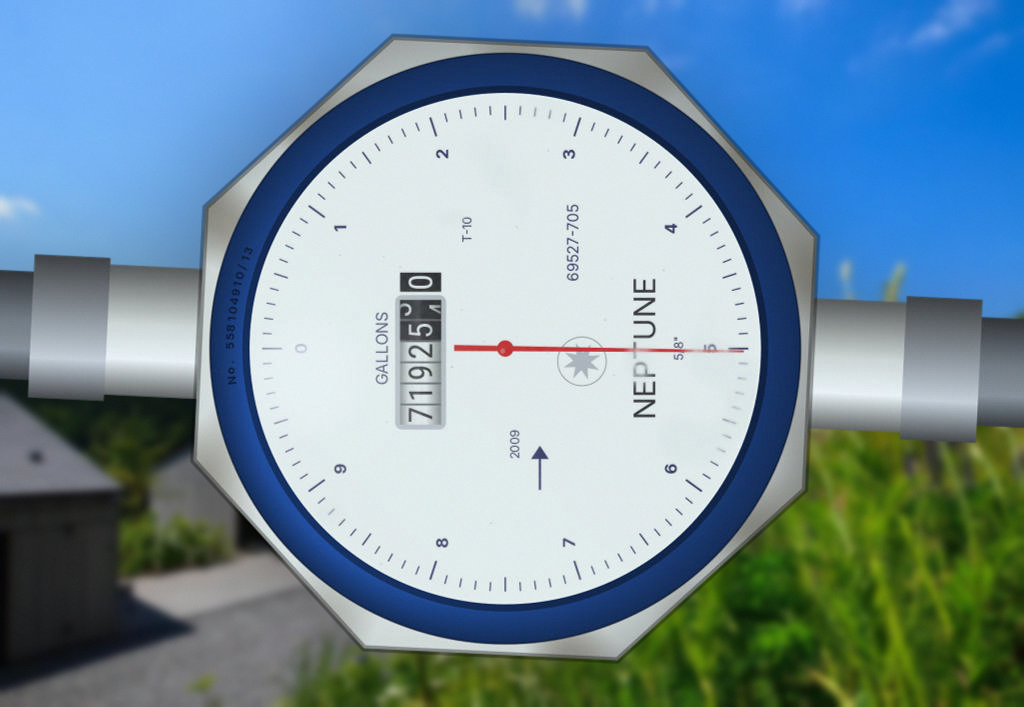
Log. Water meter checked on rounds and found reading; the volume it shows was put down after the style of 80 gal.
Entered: 7192535.0 gal
